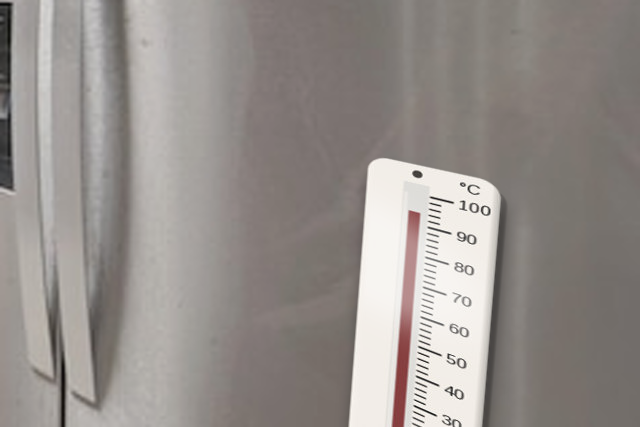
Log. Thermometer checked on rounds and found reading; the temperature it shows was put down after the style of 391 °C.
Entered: 94 °C
